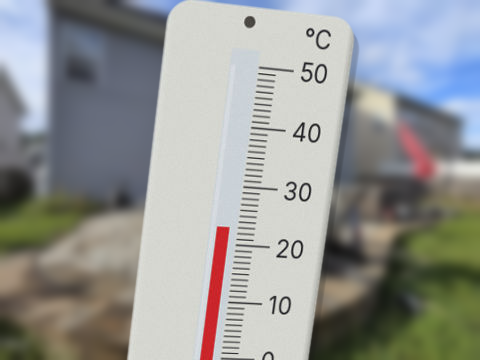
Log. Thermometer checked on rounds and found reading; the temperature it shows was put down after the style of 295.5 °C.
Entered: 23 °C
